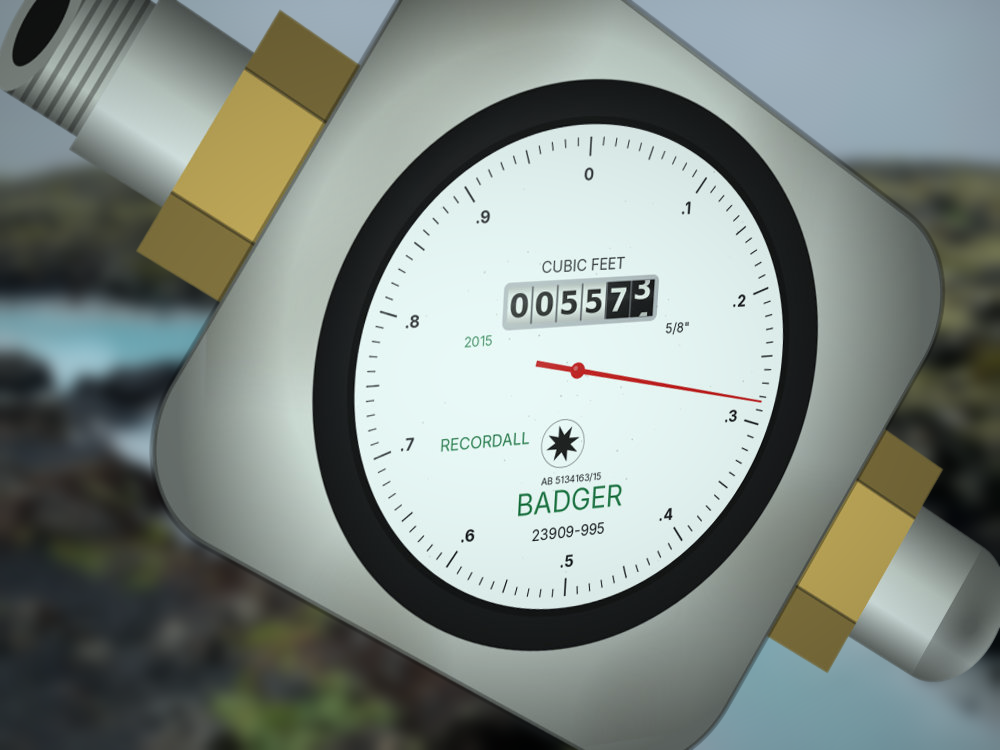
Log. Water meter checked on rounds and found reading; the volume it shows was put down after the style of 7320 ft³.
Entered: 5573.28 ft³
